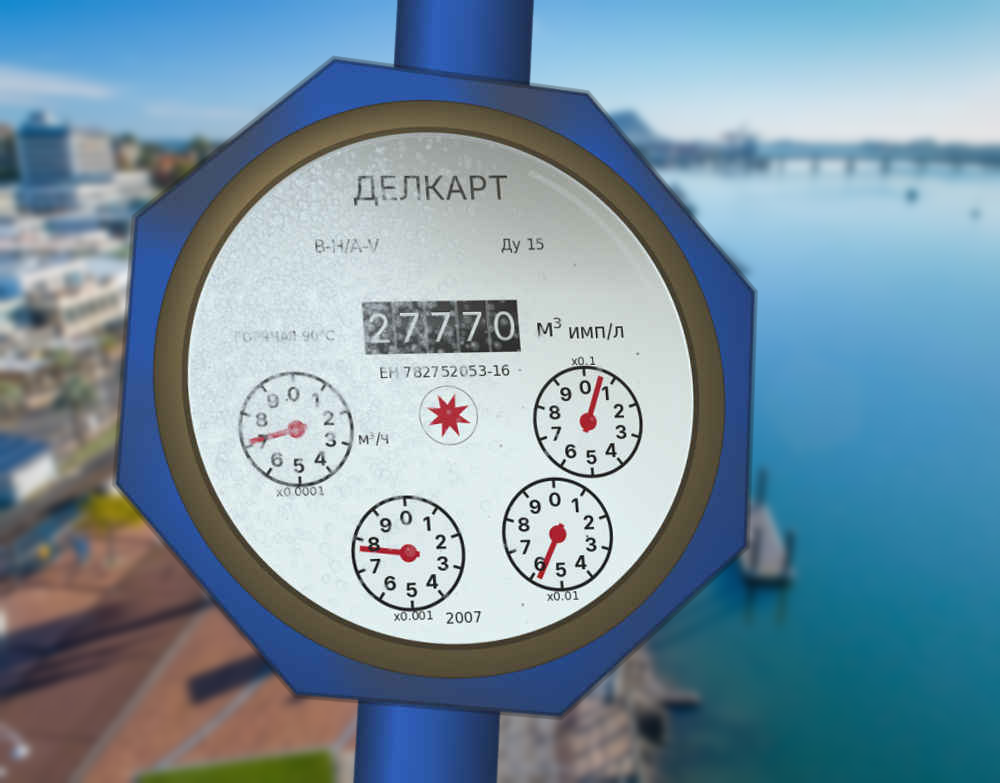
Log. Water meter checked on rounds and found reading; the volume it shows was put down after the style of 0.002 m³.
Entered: 27770.0577 m³
